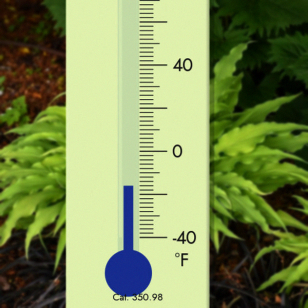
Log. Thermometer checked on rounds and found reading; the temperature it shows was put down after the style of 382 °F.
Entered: -16 °F
